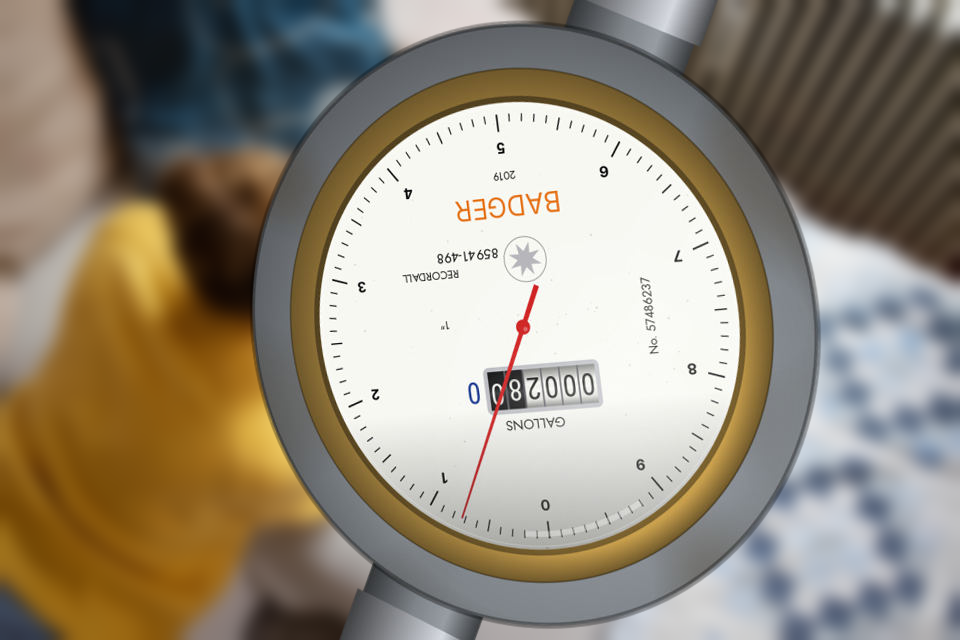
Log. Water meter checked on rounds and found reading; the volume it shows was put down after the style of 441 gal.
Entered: 2800.7 gal
